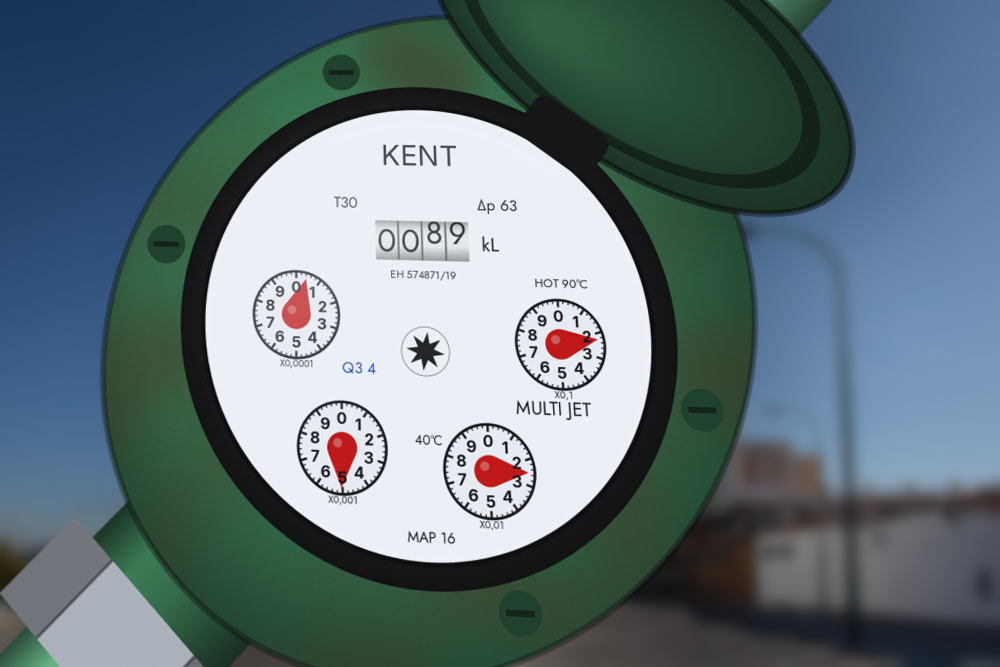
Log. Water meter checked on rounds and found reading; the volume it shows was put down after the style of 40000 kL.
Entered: 89.2250 kL
